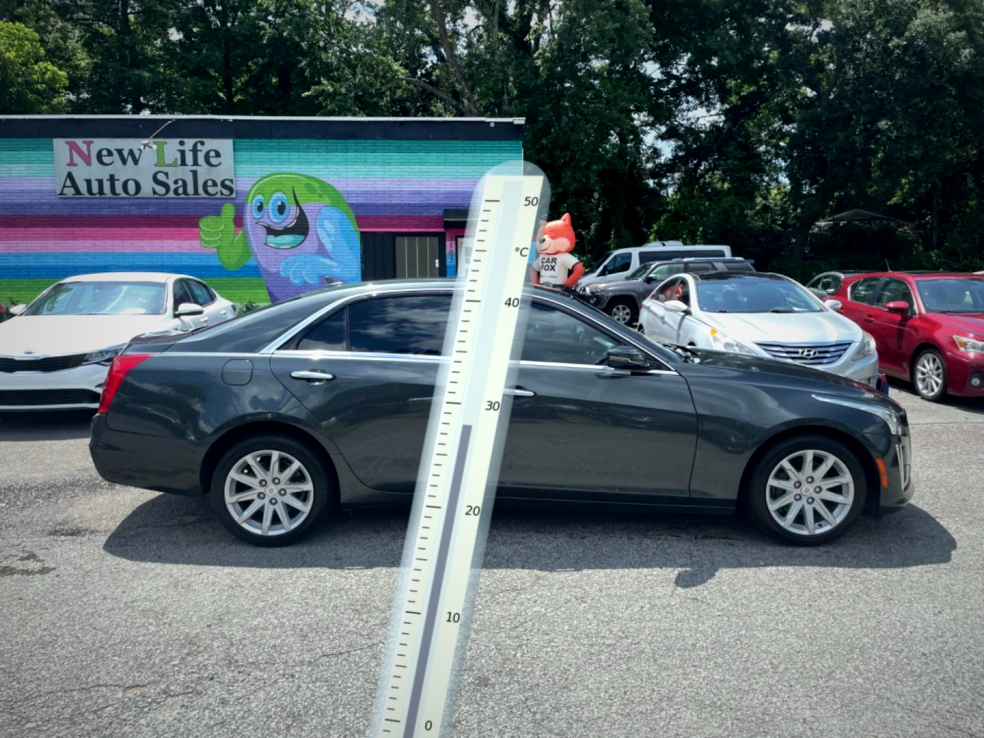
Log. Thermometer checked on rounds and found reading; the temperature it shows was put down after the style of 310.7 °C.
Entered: 28 °C
